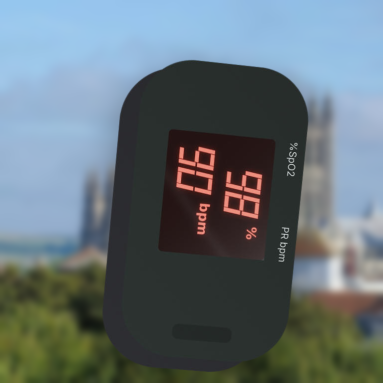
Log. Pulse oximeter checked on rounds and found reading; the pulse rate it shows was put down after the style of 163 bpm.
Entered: 90 bpm
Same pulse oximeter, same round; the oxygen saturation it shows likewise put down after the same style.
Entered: 98 %
